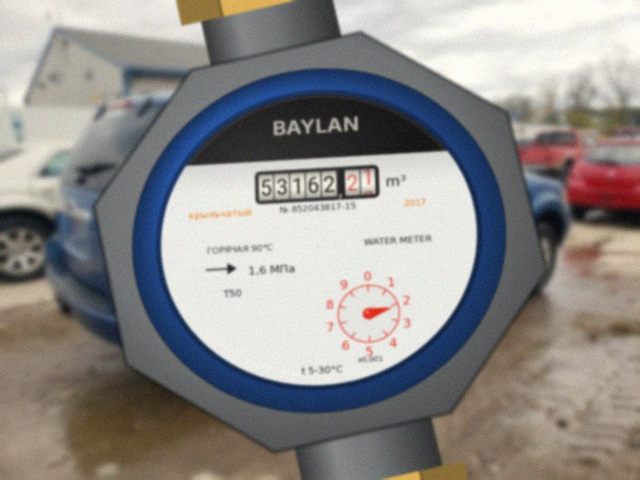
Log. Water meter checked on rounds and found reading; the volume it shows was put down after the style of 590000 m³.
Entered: 53162.212 m³
